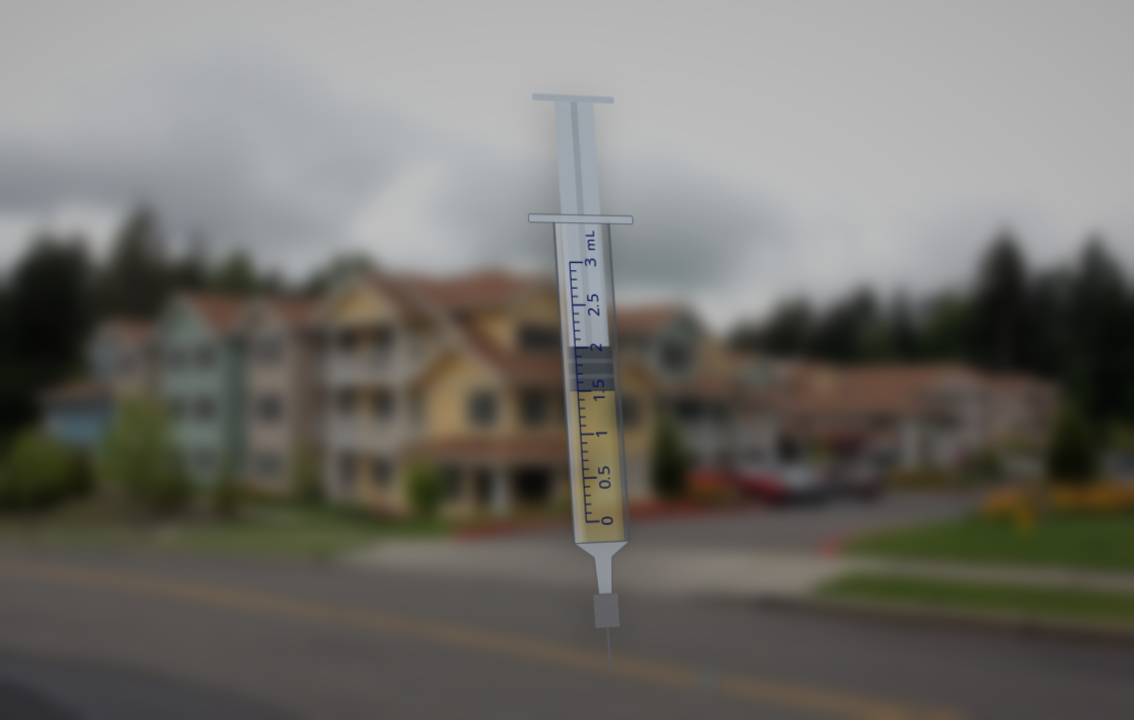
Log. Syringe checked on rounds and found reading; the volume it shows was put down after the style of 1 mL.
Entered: 1.5 mL
